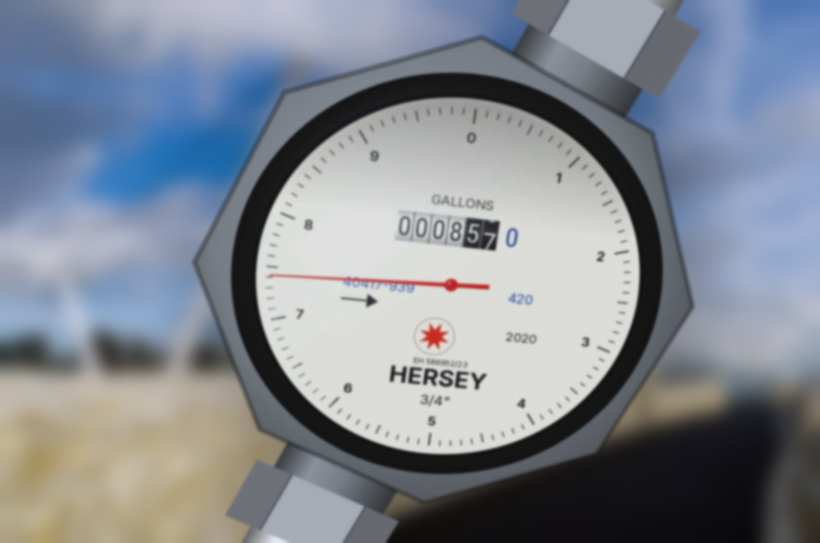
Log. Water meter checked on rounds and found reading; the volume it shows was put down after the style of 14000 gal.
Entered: 8567.4 gal
